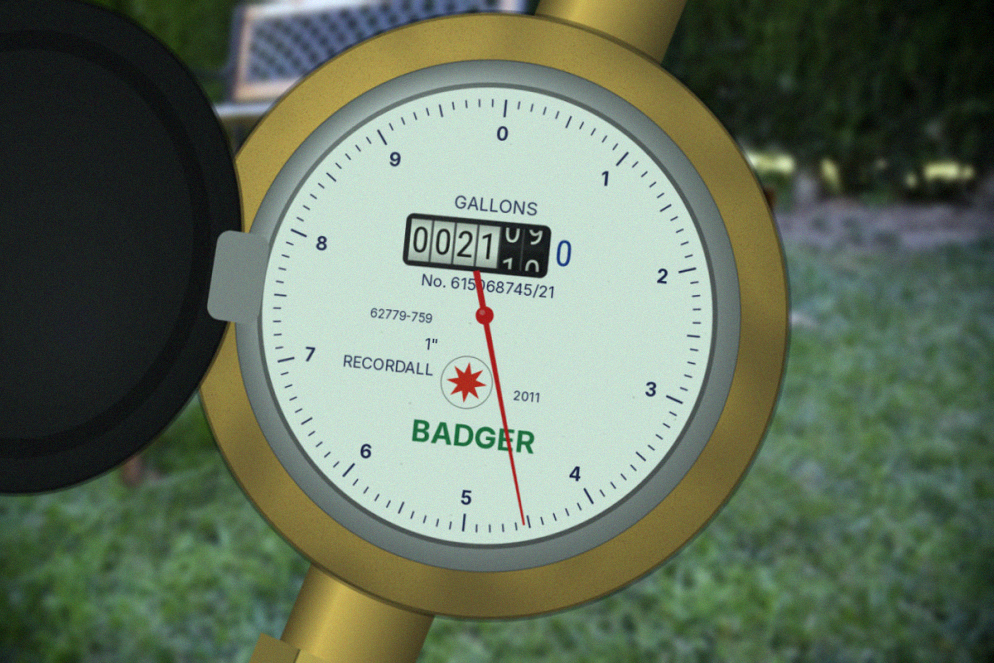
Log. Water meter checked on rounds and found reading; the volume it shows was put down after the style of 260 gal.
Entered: 21094.5 gal
